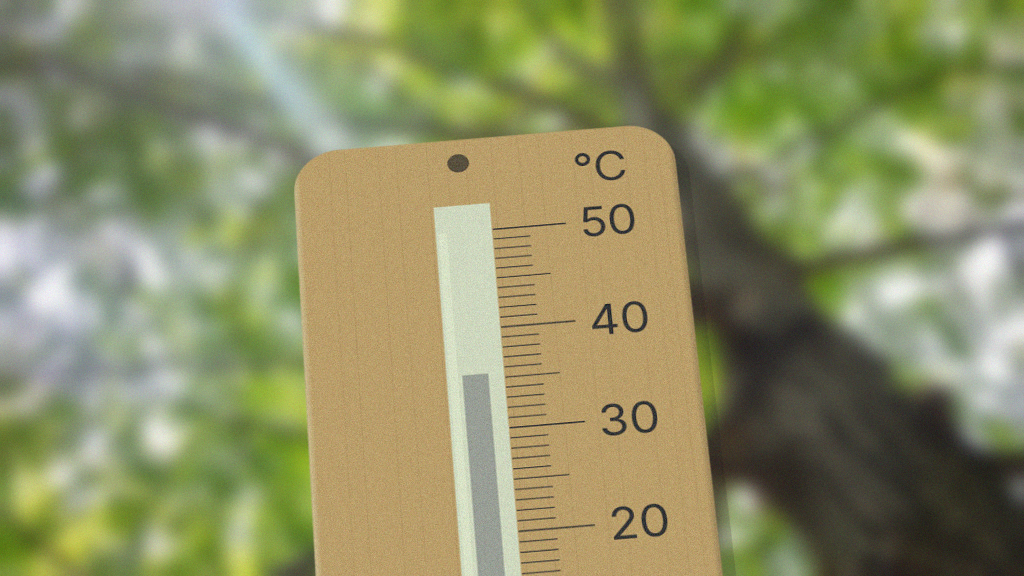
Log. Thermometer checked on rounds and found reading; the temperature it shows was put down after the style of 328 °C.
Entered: 35.5 °C
